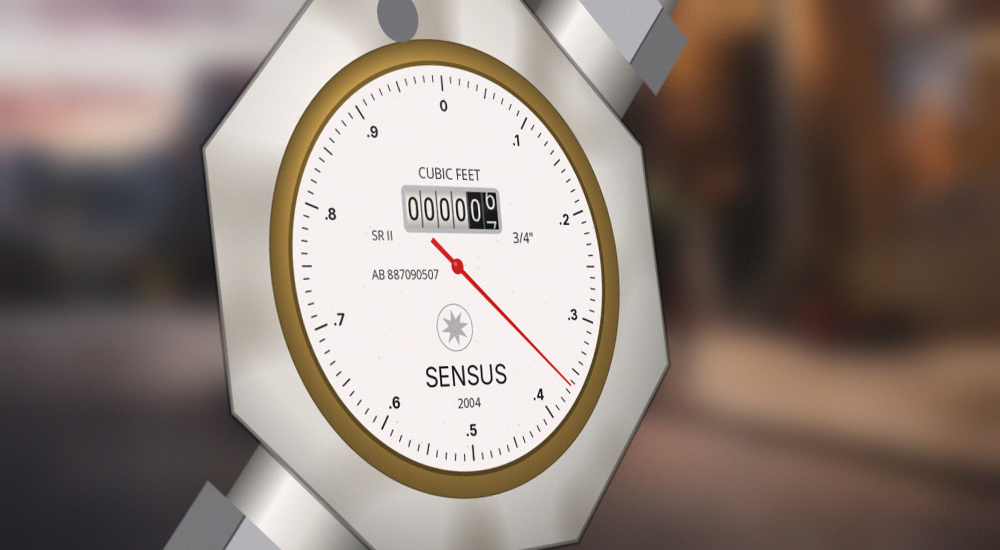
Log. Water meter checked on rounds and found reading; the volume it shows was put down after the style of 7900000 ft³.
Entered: 6.36 ft³
